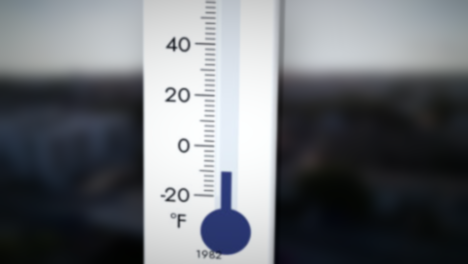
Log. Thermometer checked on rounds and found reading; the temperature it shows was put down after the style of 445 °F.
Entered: -10 °F
